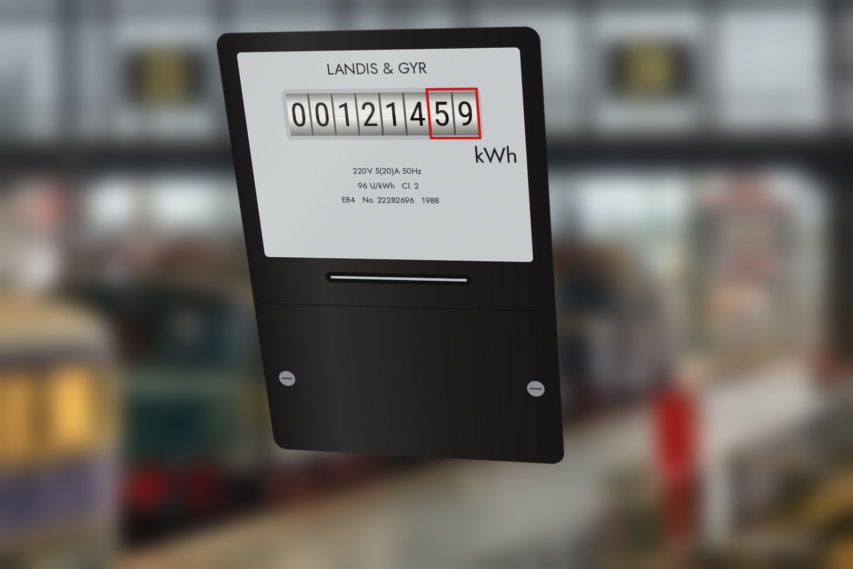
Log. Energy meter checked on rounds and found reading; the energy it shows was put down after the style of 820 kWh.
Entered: 1214.59 kWh
